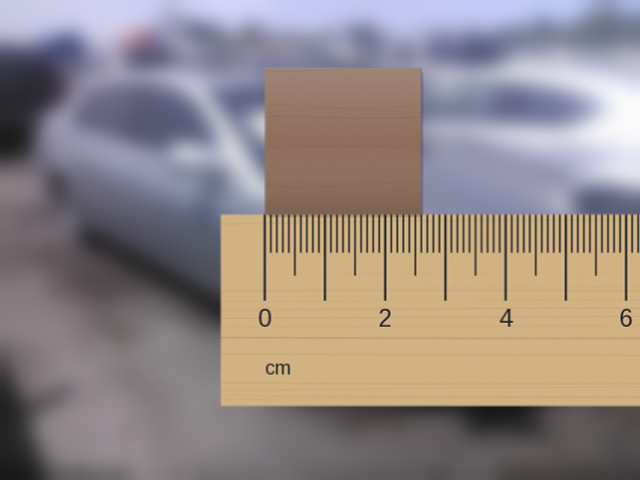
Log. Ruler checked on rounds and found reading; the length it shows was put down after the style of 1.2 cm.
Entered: 2.6 cm
